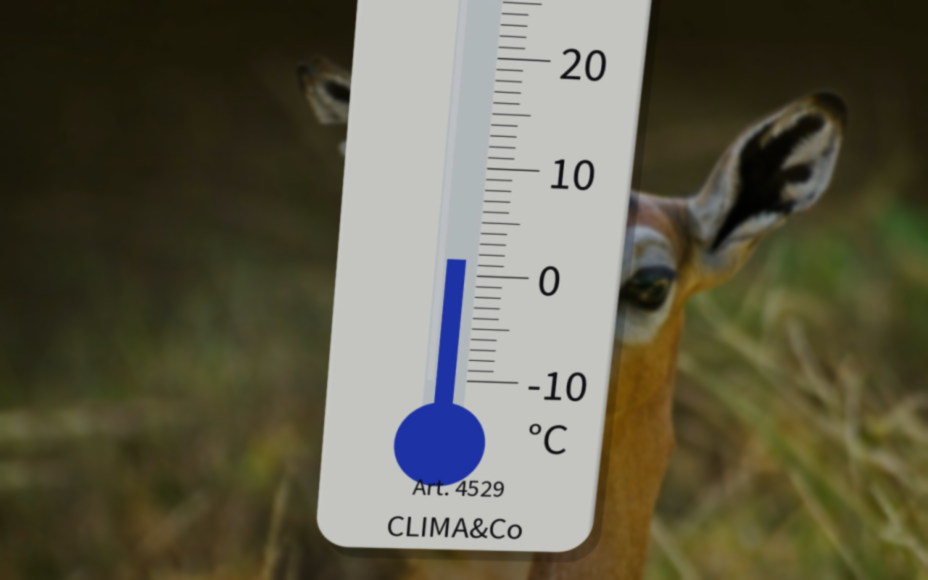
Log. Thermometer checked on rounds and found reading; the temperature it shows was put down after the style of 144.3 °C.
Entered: 1.5 °C
